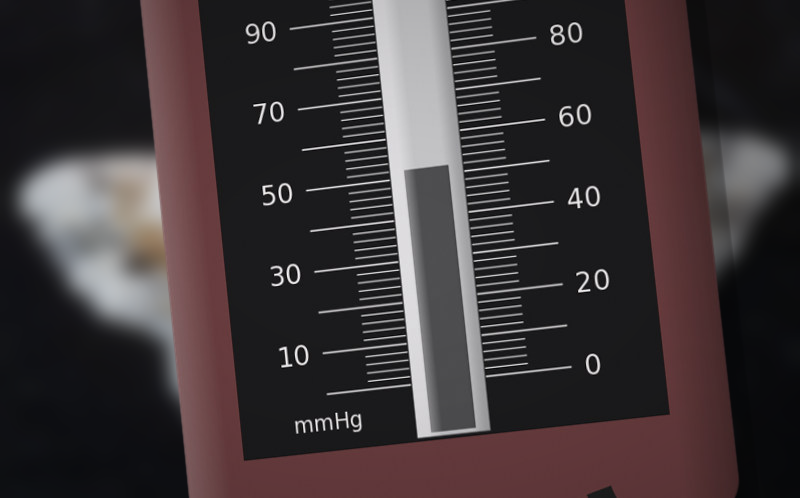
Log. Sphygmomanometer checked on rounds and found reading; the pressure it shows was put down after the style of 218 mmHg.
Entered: 52 mmHg
